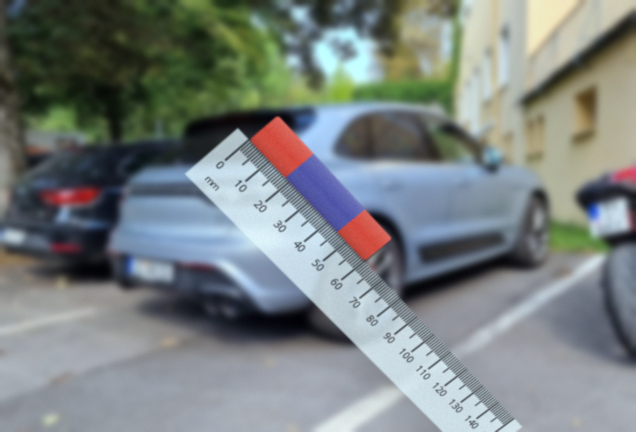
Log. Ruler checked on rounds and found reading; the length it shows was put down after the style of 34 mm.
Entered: 60 mm
